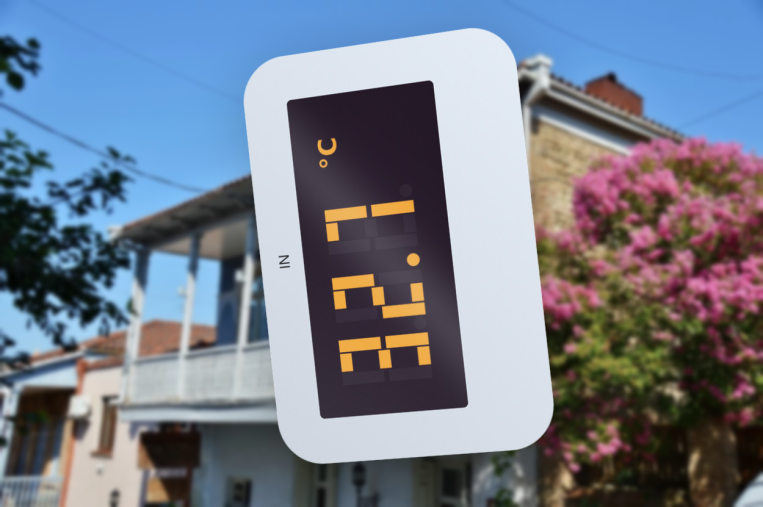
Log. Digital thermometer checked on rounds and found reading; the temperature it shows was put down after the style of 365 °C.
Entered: 32.7 °C
